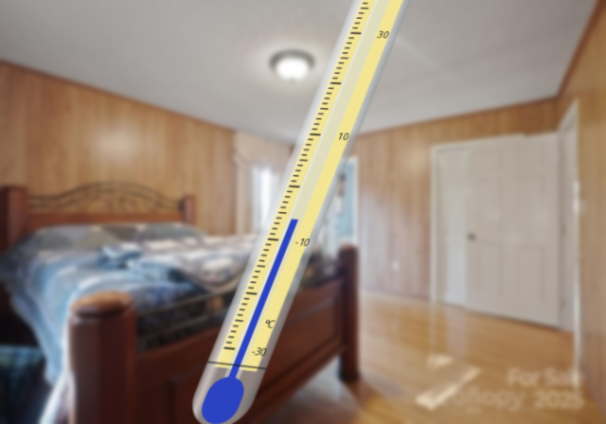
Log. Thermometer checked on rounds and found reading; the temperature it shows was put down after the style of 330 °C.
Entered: -6 °C
